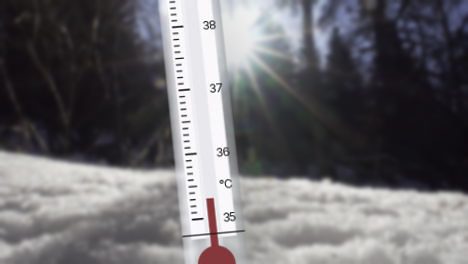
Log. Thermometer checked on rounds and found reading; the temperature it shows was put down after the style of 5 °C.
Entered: 35.3 °C
